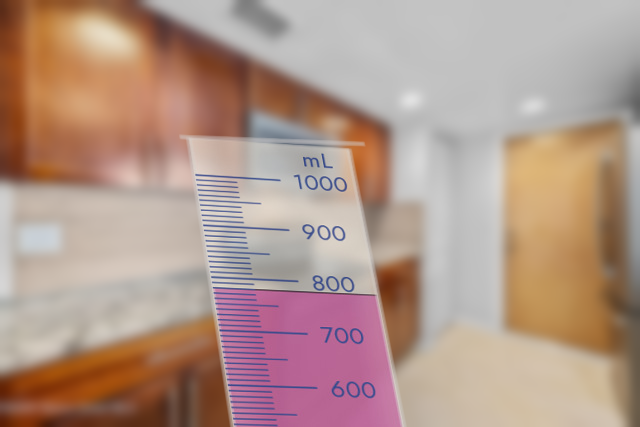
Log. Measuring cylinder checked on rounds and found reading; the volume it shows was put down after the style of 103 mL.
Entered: 780 mL
